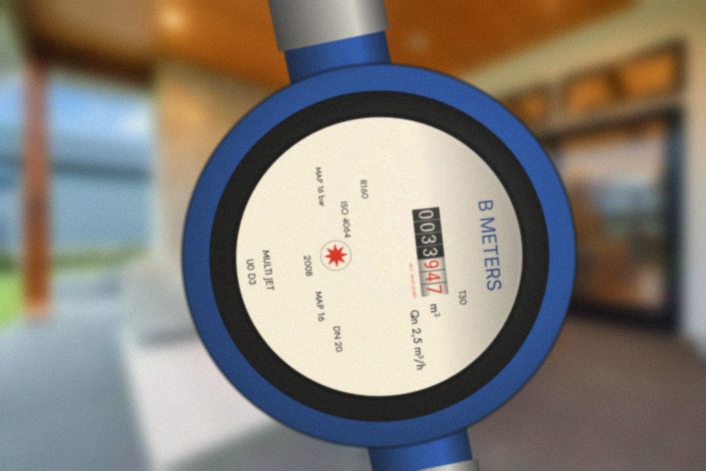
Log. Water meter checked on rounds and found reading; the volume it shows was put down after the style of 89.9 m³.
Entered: 33.947 m³
